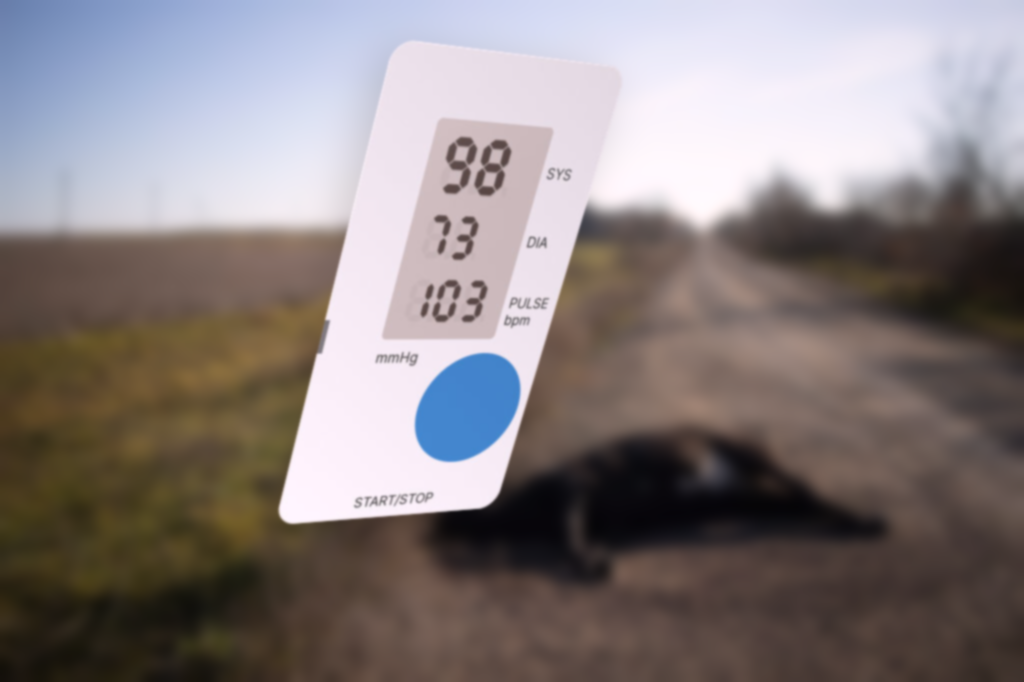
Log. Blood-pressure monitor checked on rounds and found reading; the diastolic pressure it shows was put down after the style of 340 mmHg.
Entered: 73 mmHg
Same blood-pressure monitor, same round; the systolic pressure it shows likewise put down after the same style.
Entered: 98 mmHg
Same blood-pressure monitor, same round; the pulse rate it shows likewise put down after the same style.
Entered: 103 bpm
